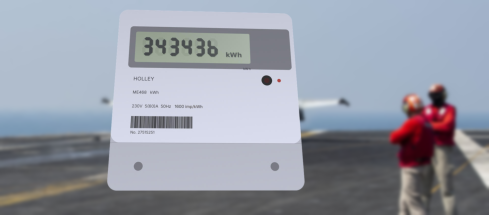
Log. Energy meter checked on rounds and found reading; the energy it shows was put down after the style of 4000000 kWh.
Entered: 343436 kWh
